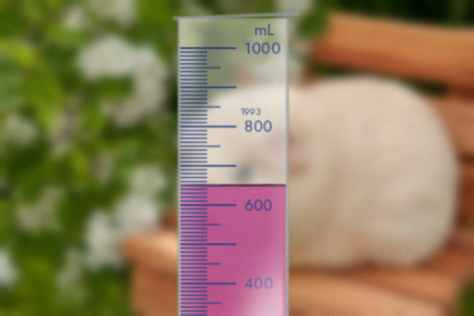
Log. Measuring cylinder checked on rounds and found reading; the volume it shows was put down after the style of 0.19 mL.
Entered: 650 mL
